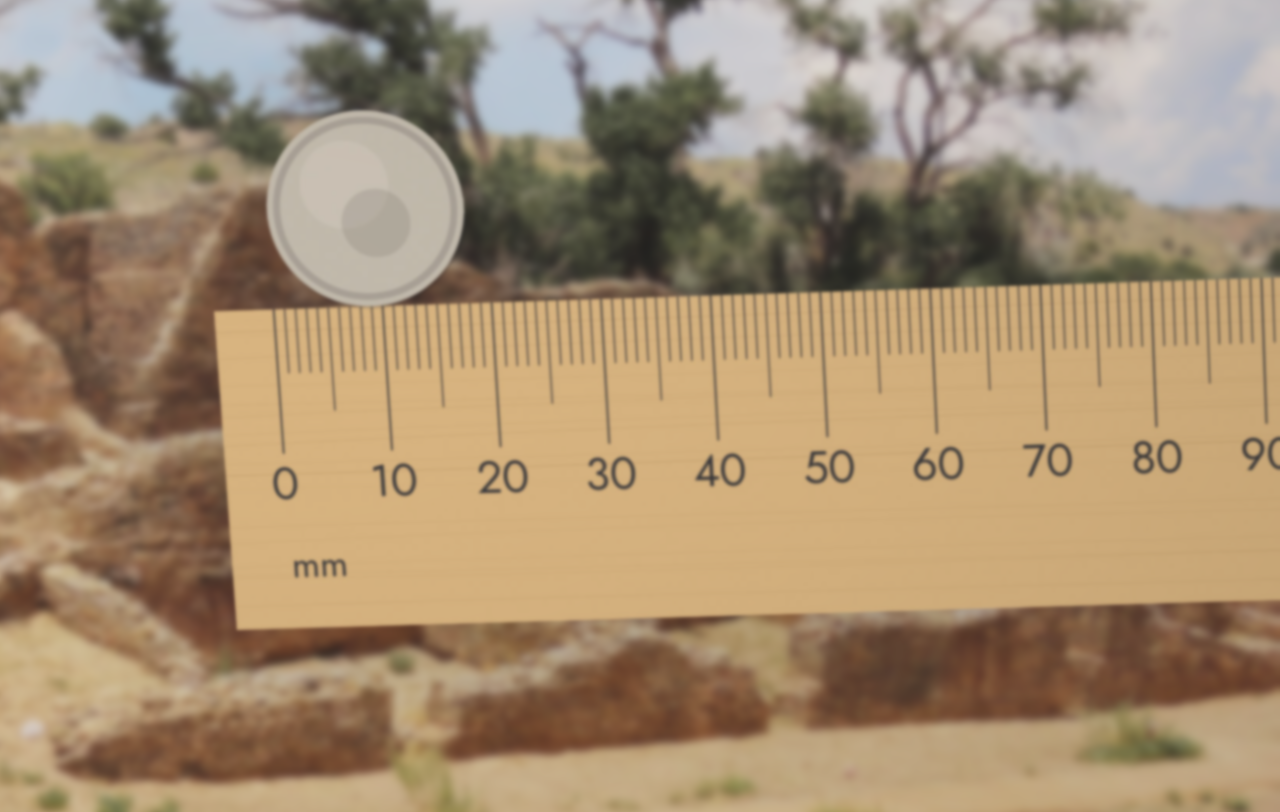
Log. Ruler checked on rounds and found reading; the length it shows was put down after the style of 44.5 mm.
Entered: 18 mm
